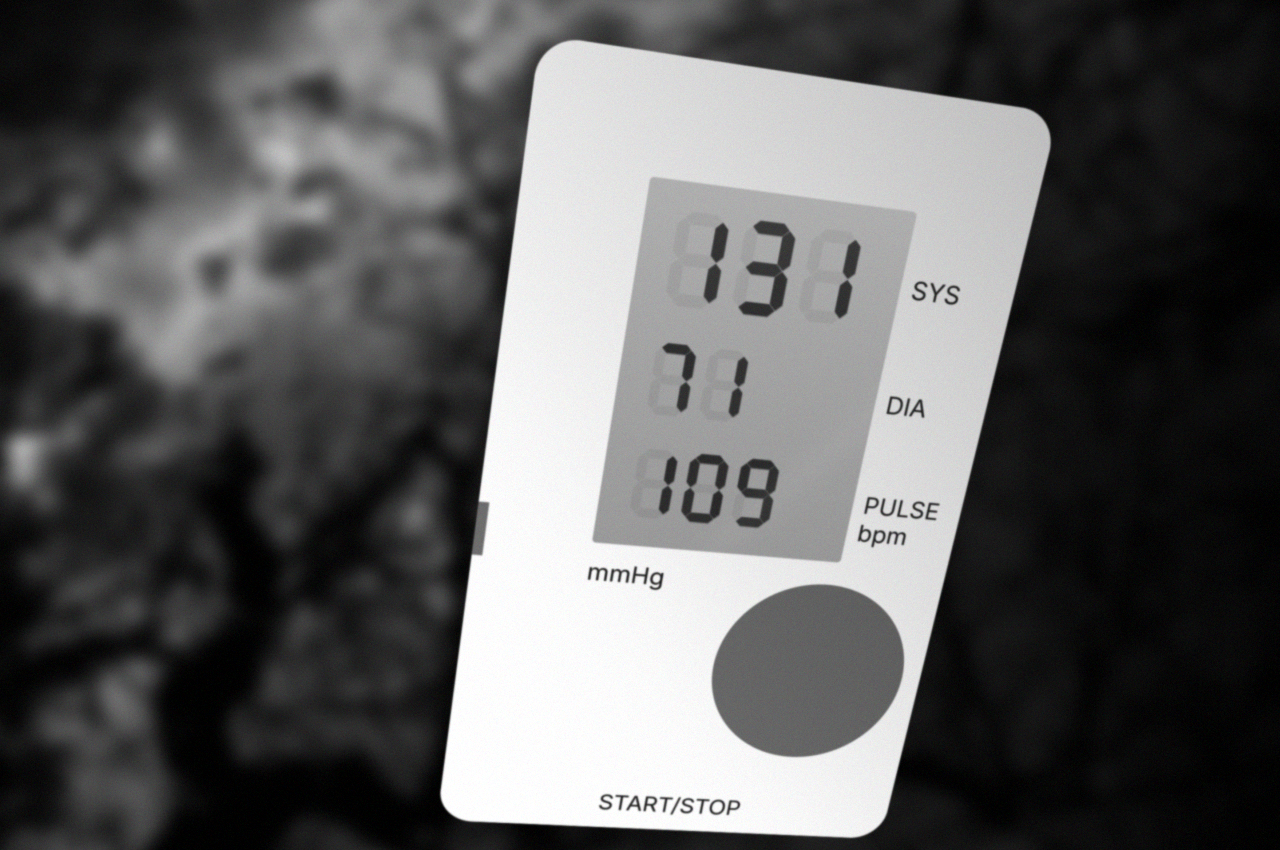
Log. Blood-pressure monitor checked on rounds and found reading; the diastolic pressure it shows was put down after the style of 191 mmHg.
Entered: 71 mmHg
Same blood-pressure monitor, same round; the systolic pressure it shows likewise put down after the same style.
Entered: 131 mmHg
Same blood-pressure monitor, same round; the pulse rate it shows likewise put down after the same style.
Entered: 109 bpm
